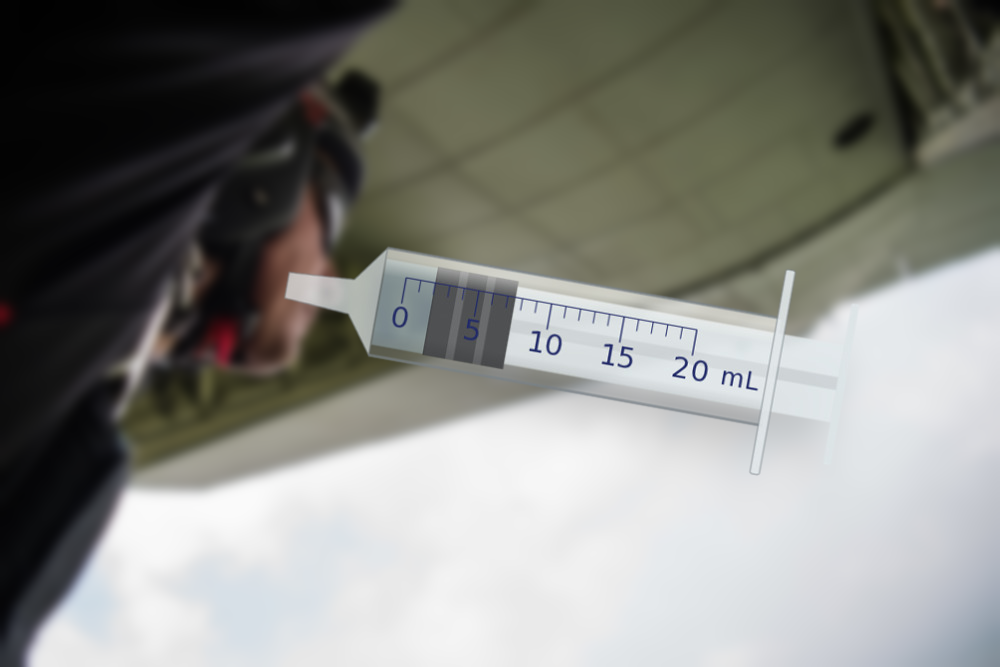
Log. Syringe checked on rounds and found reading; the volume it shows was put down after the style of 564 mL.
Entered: 2 mL
